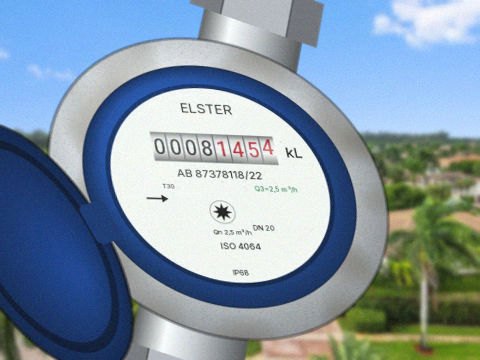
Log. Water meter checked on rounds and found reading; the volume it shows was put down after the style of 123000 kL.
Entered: 8.1454 kL
